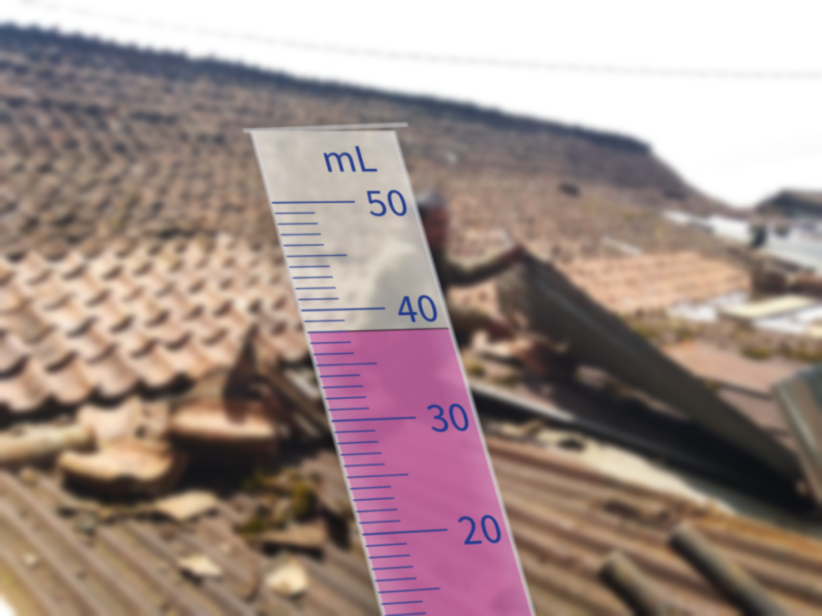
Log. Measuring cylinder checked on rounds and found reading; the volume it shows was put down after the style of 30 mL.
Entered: 38 mL
